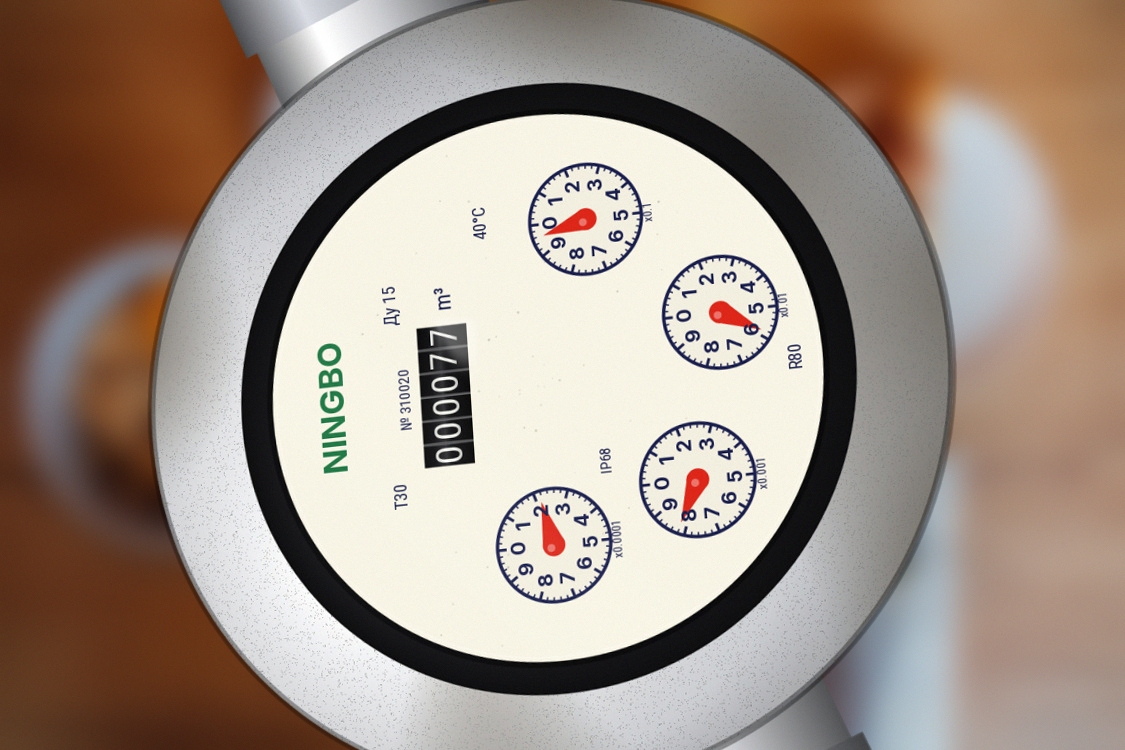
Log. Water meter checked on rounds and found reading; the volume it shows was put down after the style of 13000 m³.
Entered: 76.9582 m³
